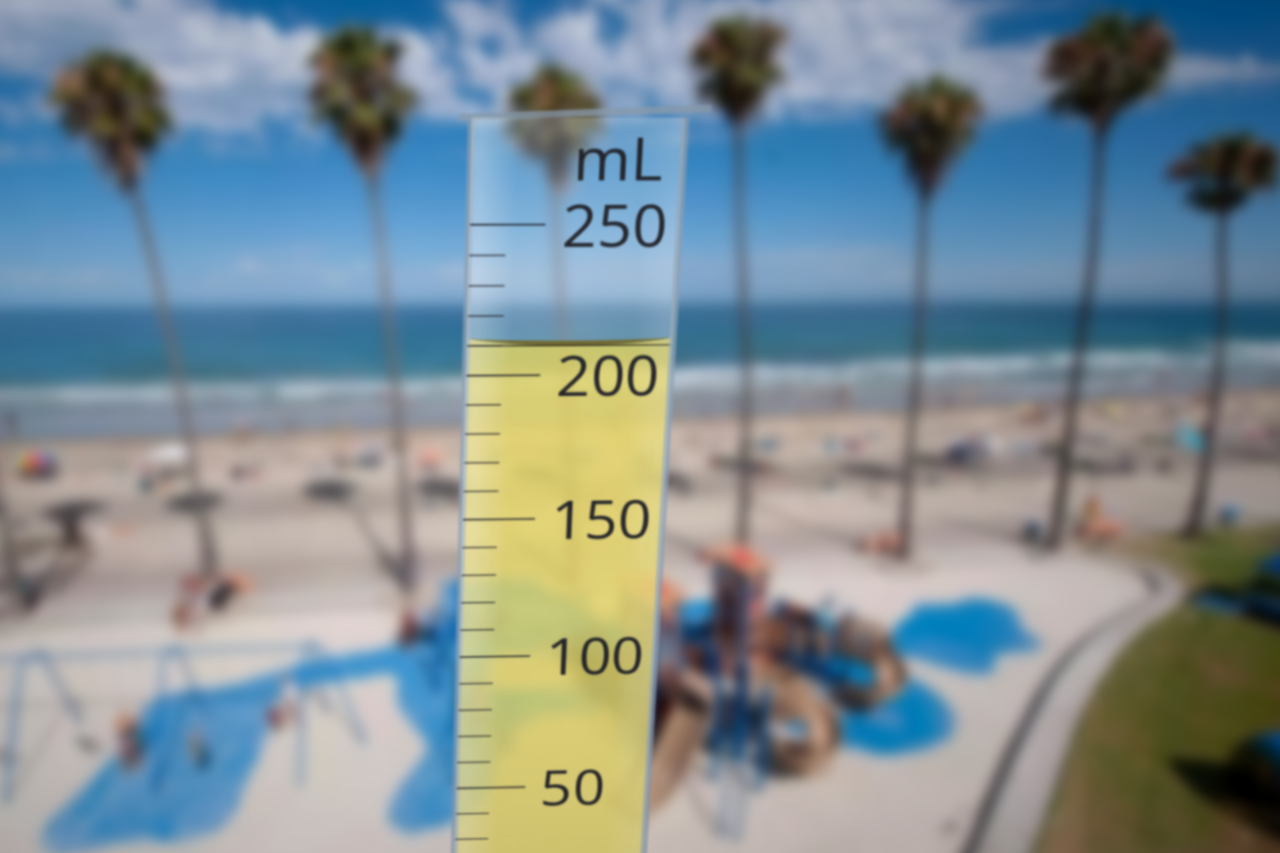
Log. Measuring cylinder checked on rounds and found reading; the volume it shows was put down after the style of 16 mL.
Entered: 210 mL
